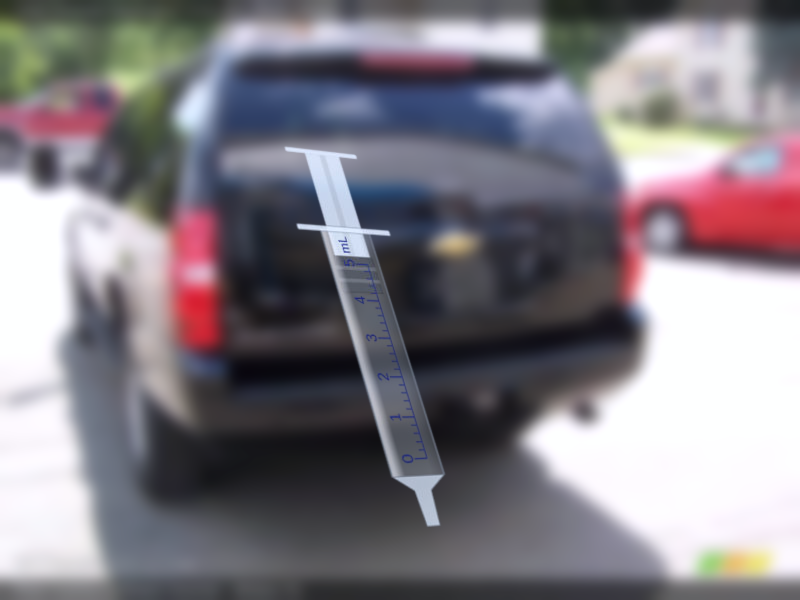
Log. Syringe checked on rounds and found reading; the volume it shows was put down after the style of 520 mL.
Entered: 4.2 mL
